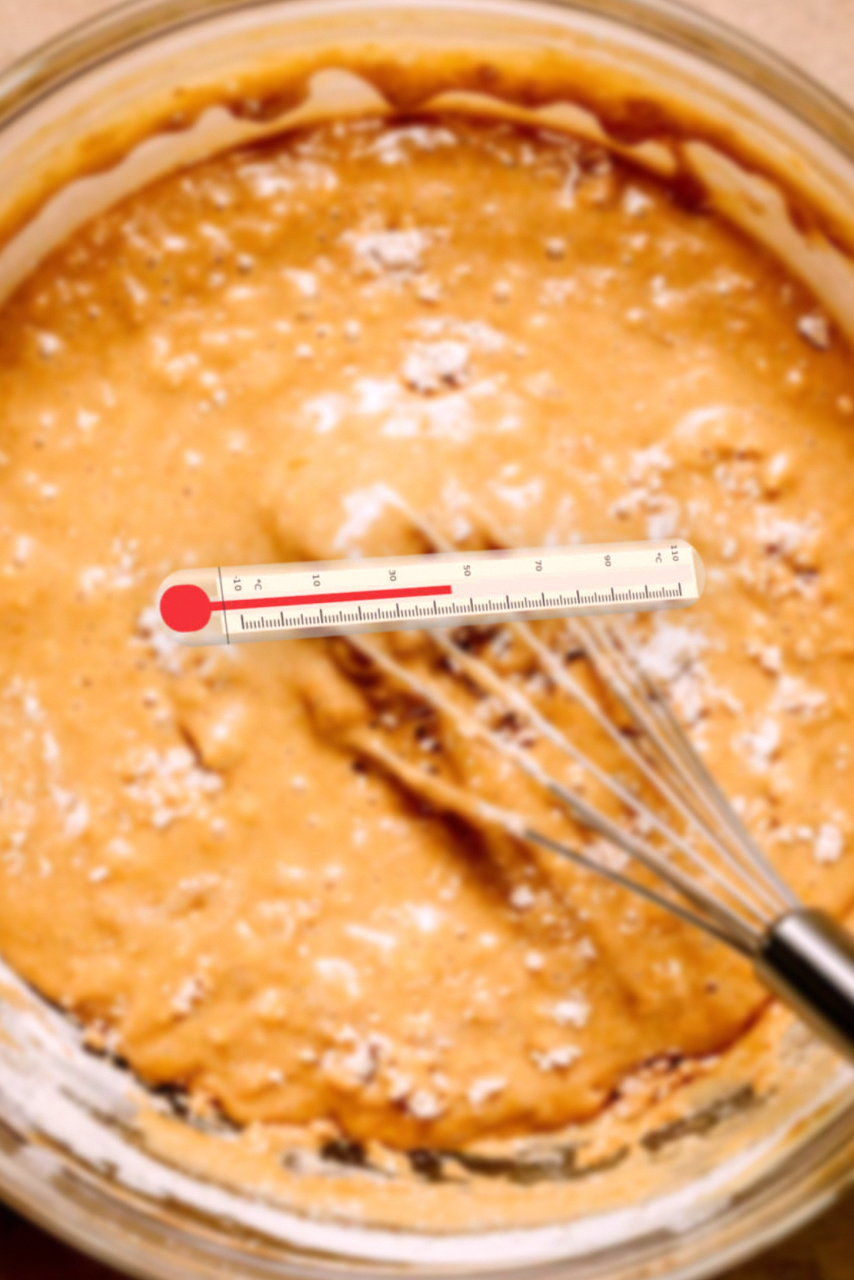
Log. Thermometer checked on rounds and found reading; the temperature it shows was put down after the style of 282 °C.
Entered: 45 °C
